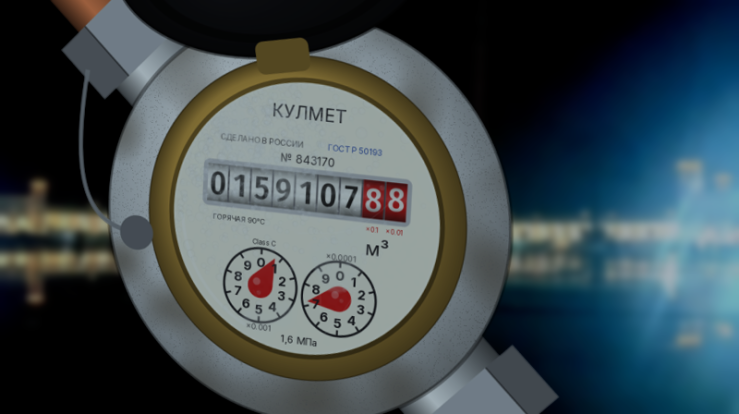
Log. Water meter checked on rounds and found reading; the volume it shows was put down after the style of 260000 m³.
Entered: 159107.8807 m³
